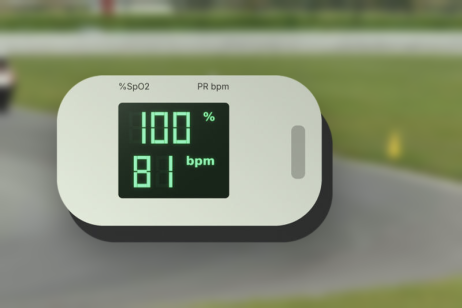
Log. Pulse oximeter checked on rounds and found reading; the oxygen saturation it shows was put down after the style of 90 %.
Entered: 100 %
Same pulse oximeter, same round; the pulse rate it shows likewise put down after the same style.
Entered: 81 bpm
